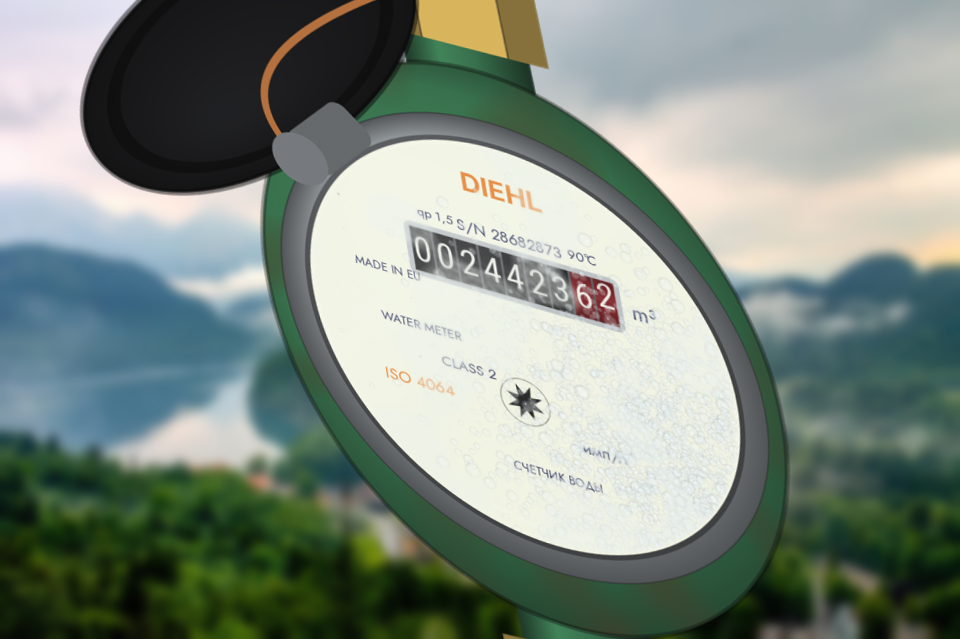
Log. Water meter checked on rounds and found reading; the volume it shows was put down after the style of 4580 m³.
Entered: 24423.62 m³
